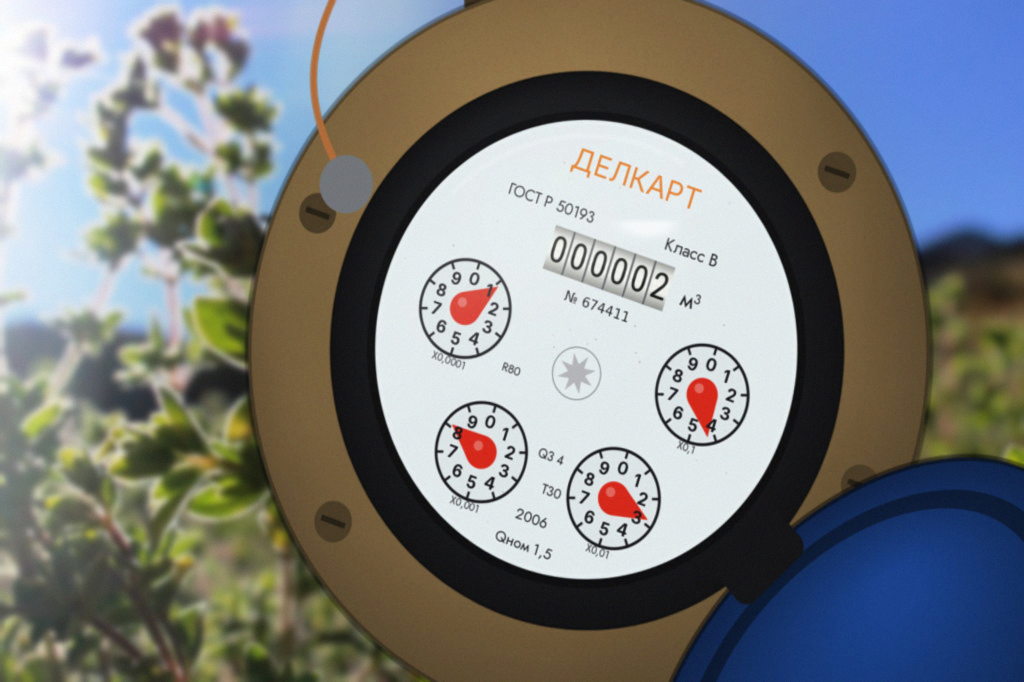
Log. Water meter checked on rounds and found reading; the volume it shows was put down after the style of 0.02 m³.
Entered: 2.4281 m³
